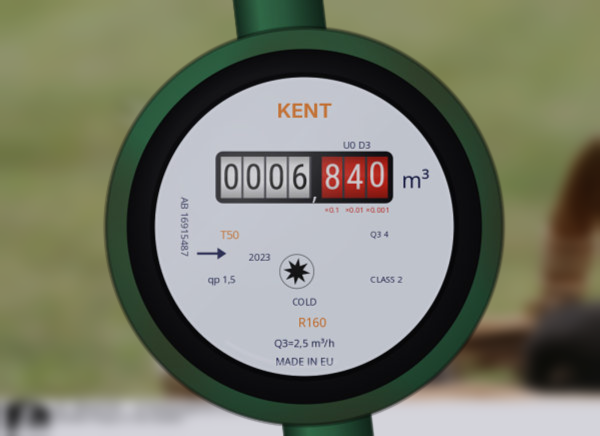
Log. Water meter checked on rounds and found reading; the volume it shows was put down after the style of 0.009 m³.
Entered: 6.840 m³
